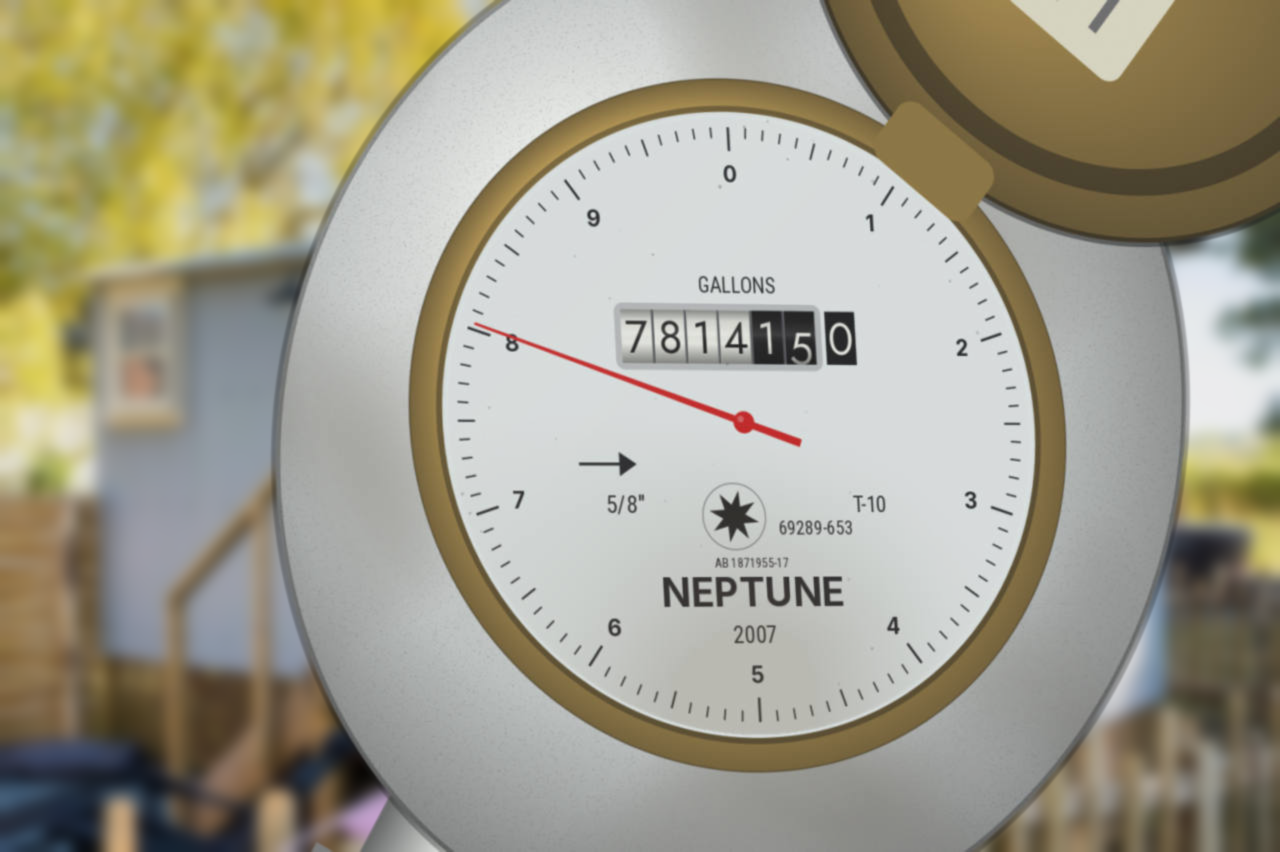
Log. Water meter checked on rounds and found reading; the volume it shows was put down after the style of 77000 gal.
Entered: 7814148.0 gal
